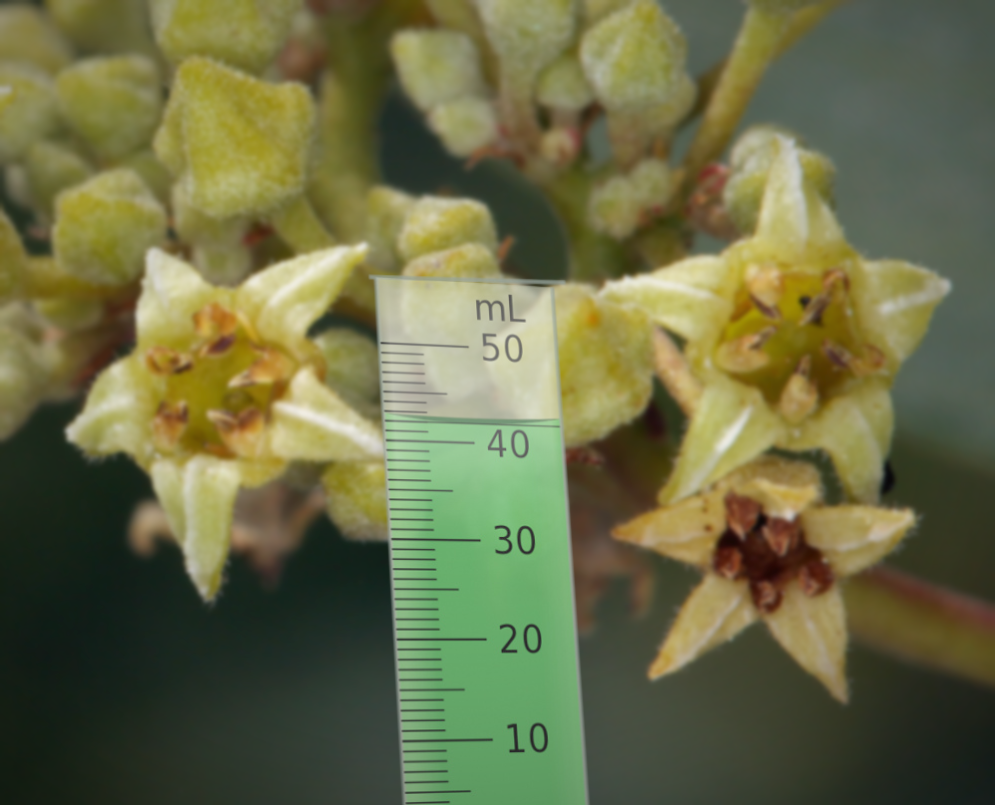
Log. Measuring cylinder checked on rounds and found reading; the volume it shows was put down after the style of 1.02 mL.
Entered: 42 mL
